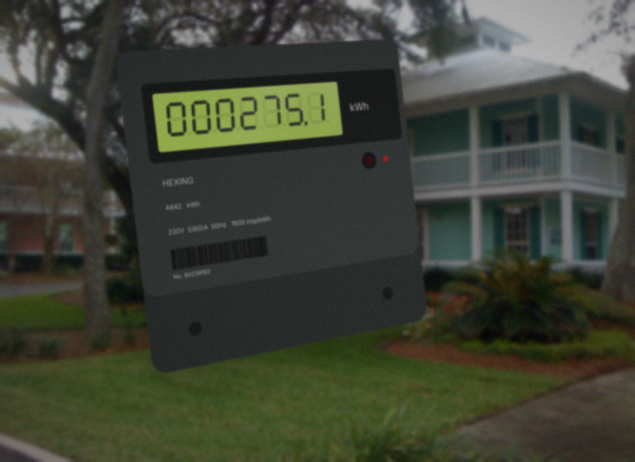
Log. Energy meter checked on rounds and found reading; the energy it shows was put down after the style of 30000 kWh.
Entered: 275.1 kWh
